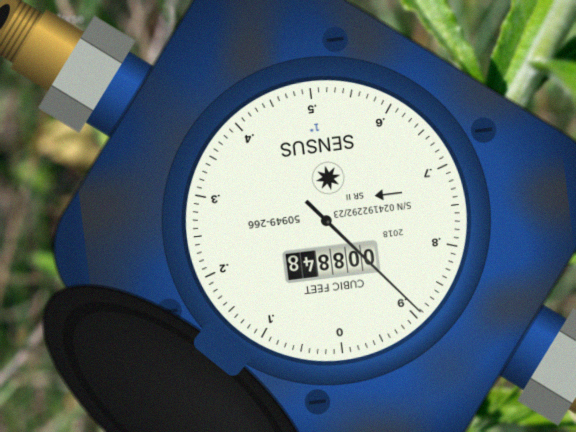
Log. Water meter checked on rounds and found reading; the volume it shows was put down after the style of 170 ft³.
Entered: 8847.89 ft³
